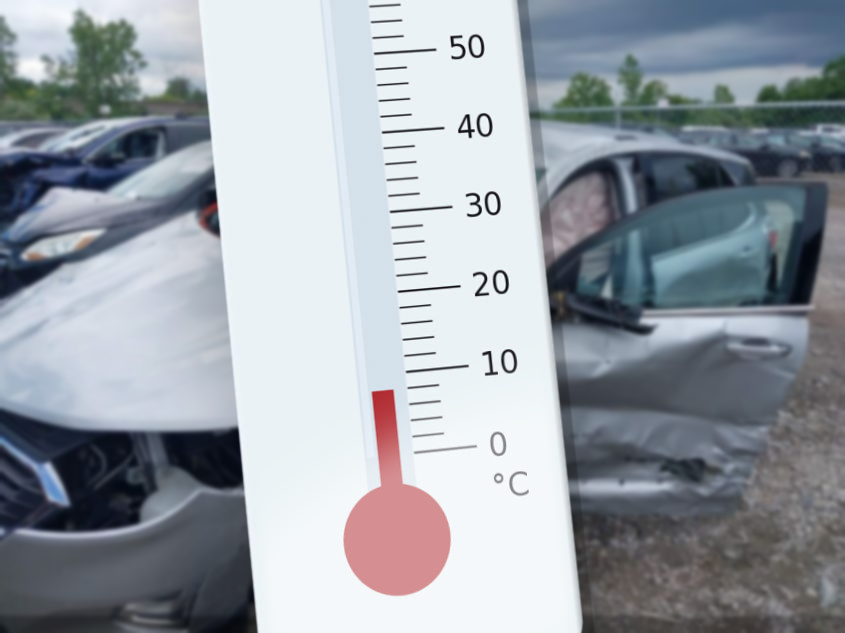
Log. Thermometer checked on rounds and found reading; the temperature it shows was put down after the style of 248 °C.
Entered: 8 °C
